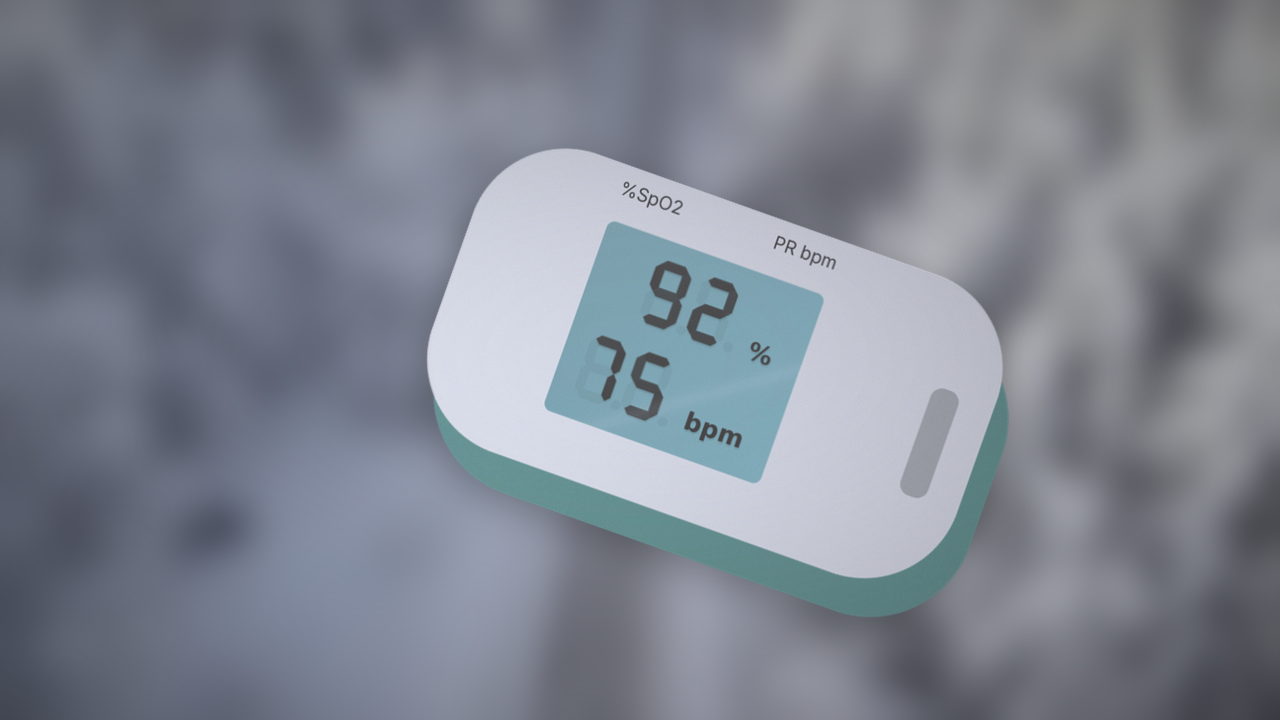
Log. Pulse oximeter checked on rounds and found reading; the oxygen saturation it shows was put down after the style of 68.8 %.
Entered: 92 %
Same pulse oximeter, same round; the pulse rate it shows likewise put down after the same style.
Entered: 75 bpm
